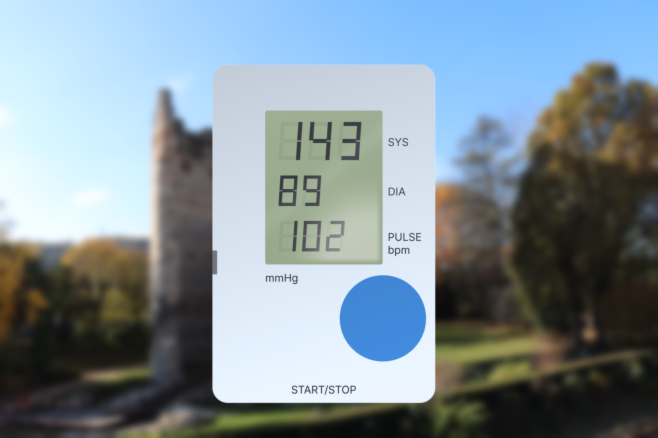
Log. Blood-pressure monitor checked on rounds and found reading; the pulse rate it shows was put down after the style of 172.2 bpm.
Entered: 102 bpm
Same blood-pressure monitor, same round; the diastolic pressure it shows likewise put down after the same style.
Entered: 89 mmHg
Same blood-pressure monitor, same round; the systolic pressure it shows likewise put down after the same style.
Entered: 143 mmHg
